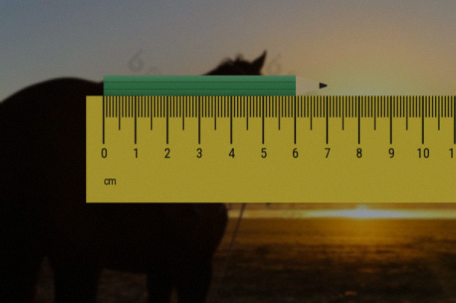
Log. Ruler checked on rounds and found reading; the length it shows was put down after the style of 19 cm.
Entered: 7 cm
